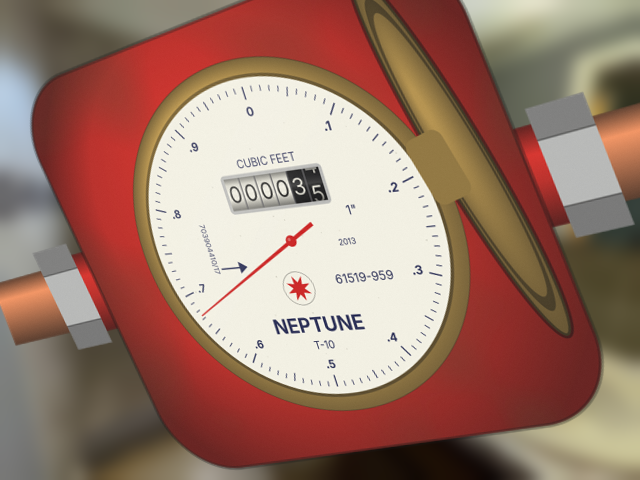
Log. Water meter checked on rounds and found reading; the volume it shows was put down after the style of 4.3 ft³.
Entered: 34.67 ft³
